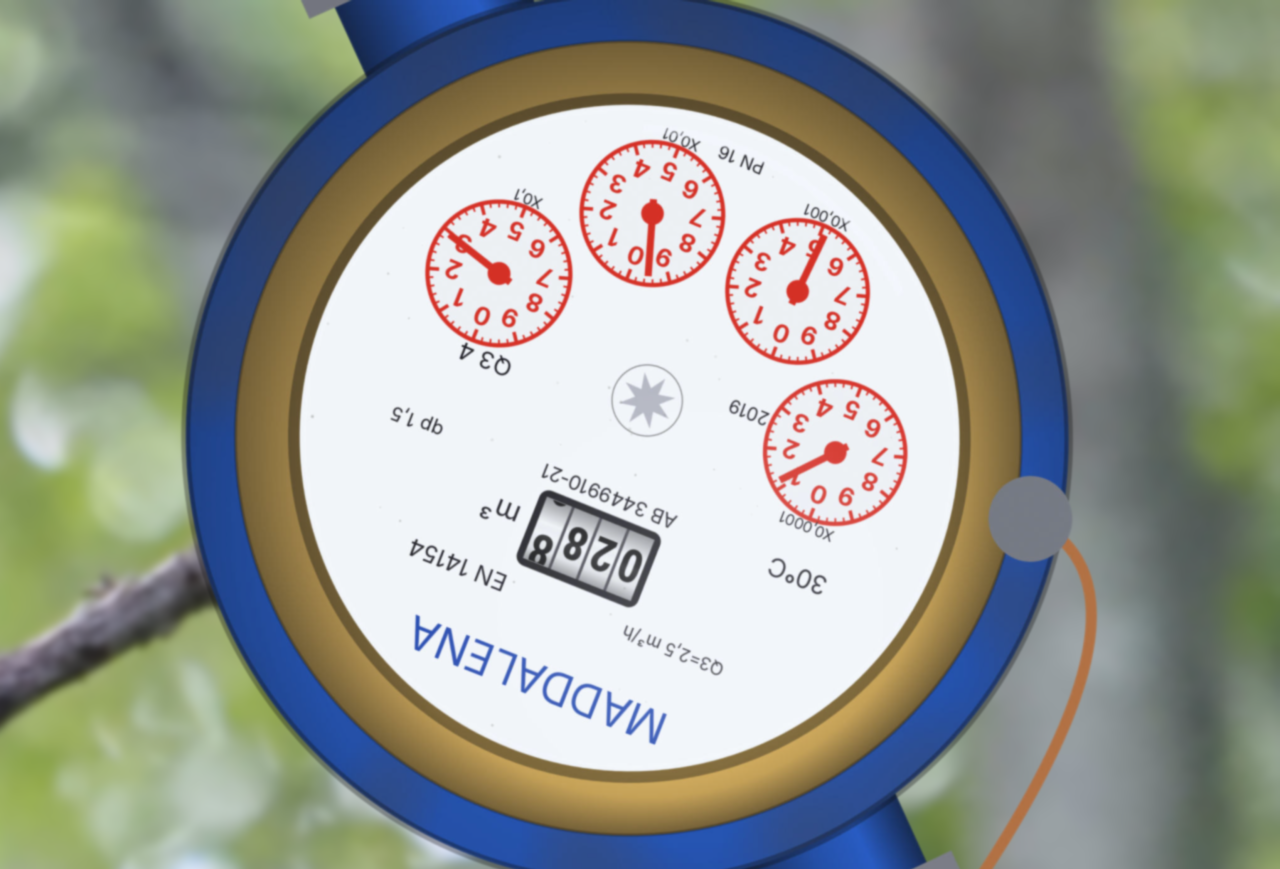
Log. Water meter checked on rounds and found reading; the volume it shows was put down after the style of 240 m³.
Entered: 288.2951 m³
